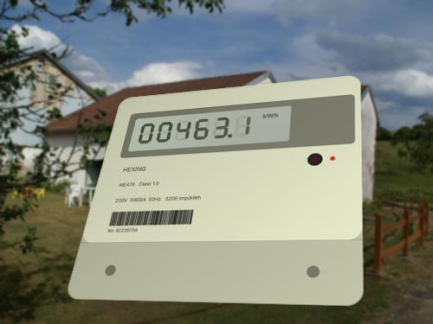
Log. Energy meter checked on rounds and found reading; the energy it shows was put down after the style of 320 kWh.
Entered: 463.1 kWh
